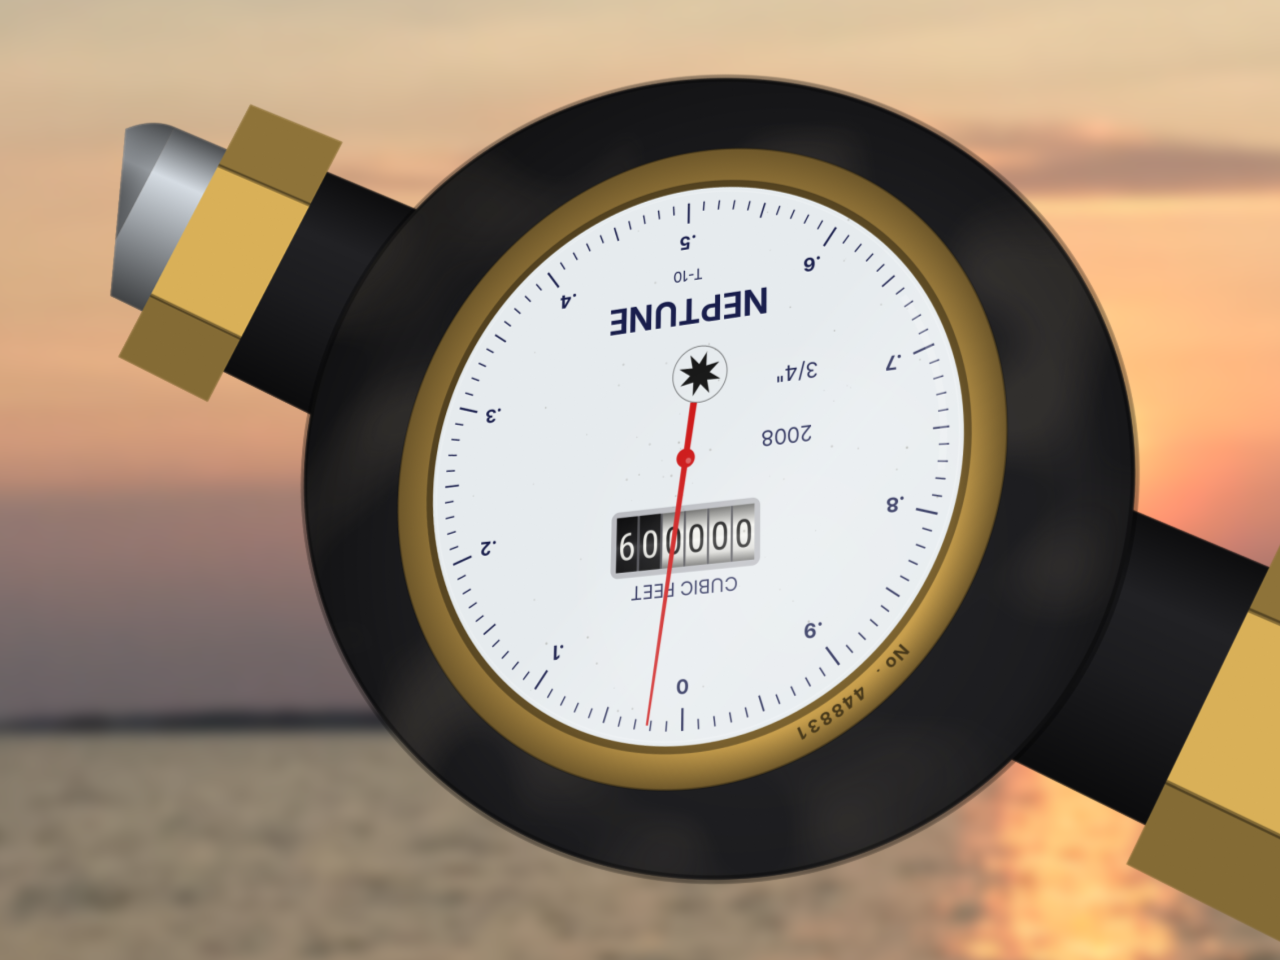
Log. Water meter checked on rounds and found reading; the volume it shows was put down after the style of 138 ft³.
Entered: 9.02 ft³
